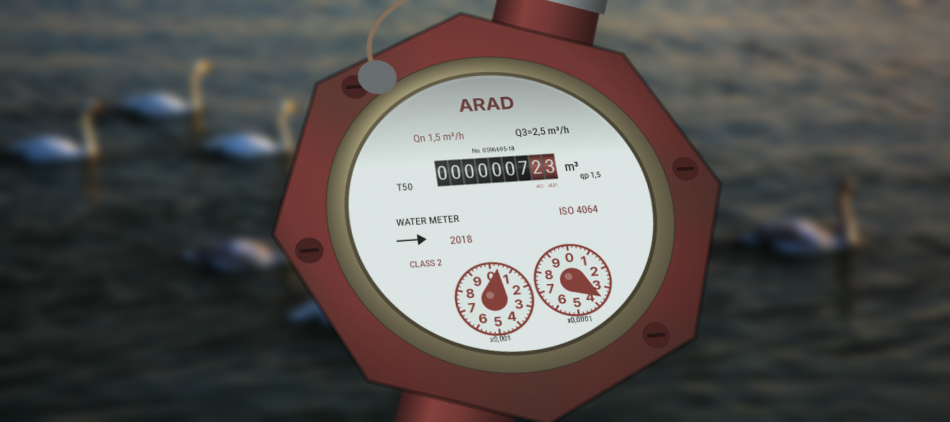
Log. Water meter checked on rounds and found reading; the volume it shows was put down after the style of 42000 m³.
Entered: 7.2303 m³
